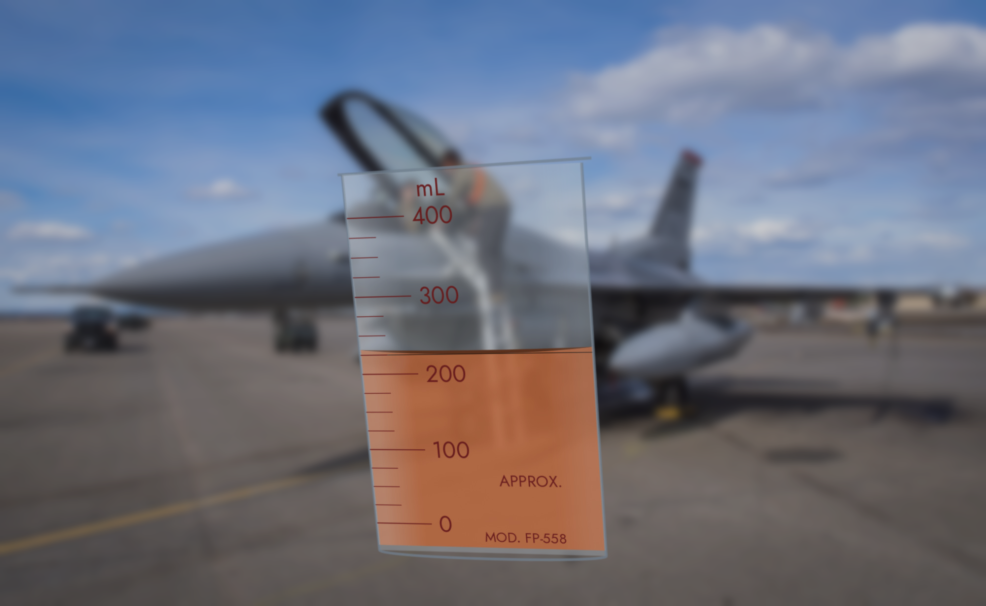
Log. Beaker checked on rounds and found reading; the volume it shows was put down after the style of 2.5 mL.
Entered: 225 mL
